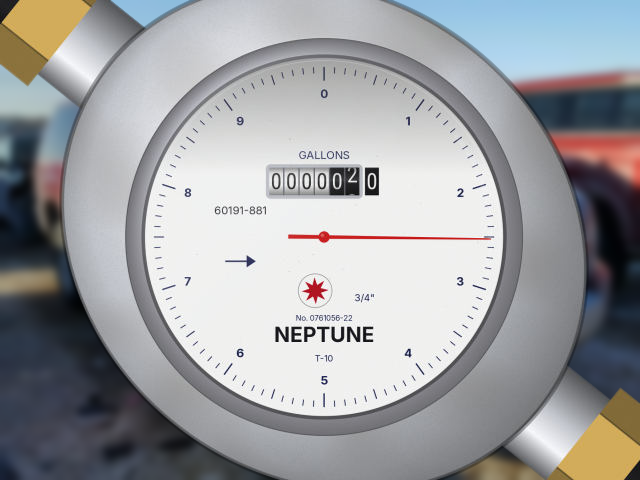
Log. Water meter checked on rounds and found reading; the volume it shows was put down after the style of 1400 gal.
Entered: 22.5 gal
